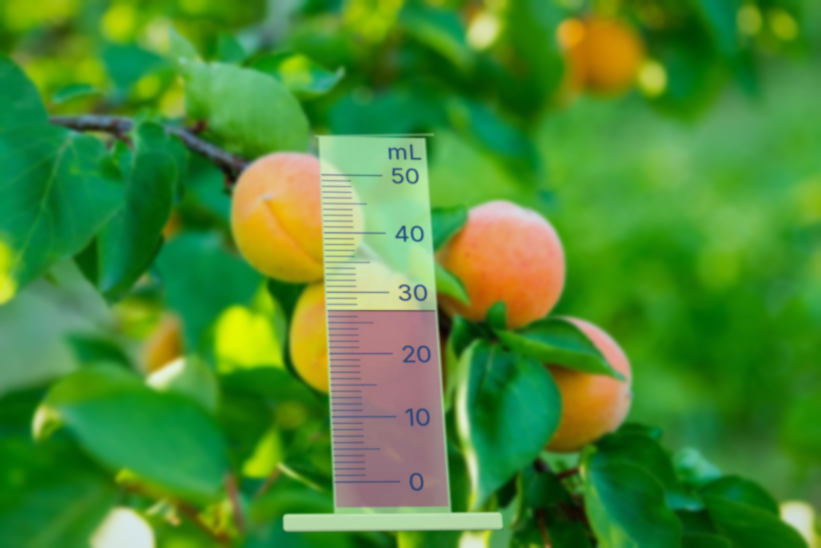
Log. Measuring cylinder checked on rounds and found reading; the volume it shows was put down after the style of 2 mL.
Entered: 27 mL
